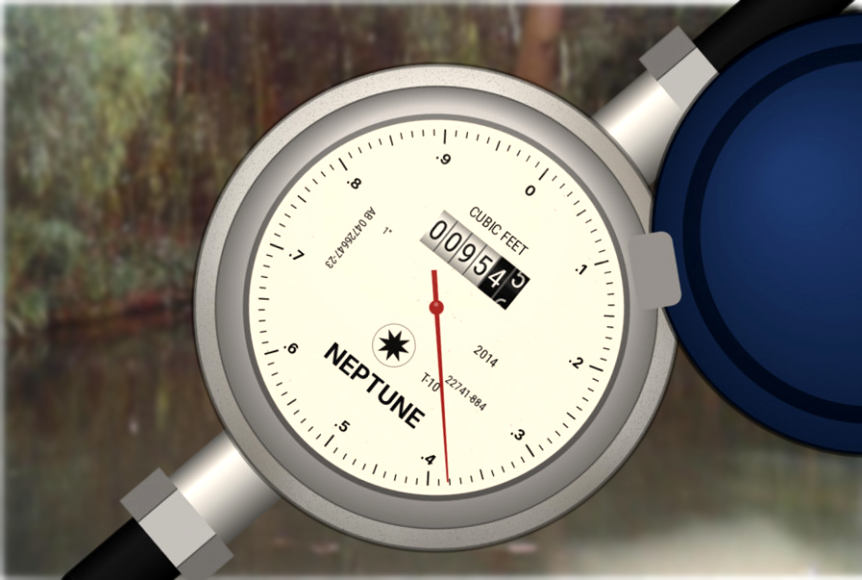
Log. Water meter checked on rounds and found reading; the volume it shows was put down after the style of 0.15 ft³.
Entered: 9545.38 ft³
